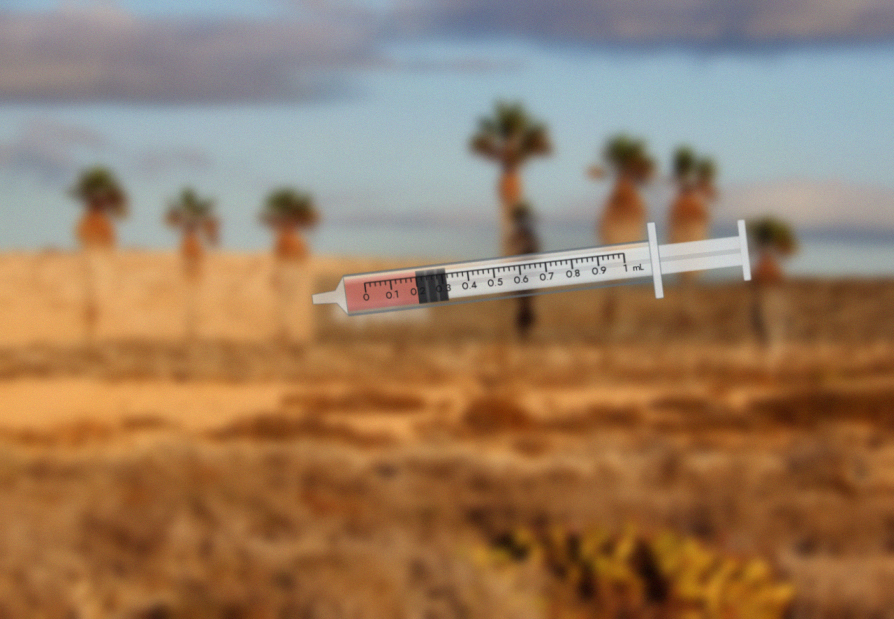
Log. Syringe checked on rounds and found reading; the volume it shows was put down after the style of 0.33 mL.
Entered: 0.2 mL
